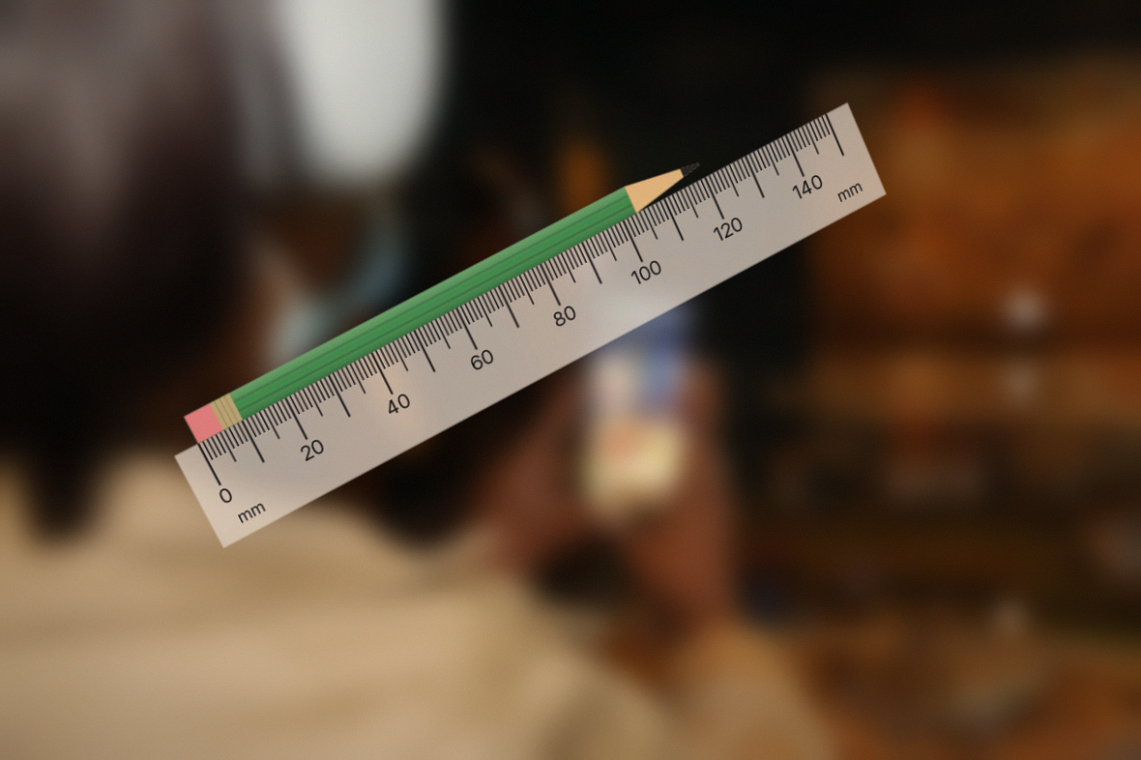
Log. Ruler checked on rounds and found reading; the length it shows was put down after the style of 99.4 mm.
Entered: 120 mm
